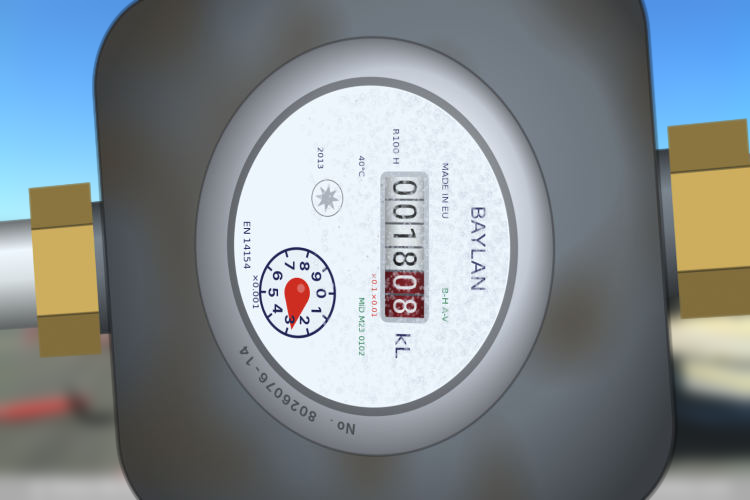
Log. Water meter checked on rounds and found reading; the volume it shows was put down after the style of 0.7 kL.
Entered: 18.082 kL
